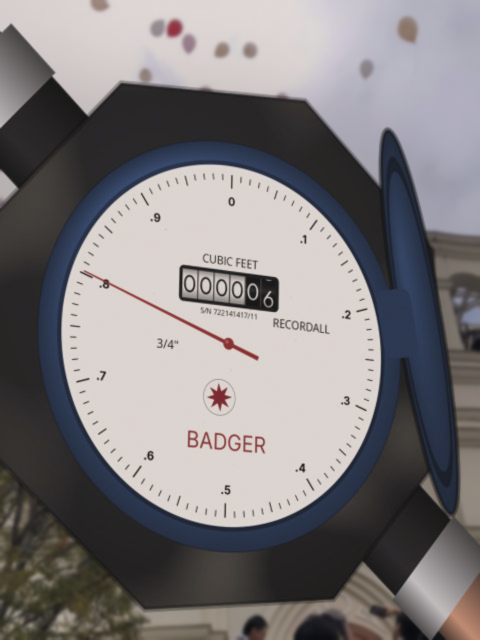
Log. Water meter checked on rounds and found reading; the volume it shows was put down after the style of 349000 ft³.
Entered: 5.80 ft³
